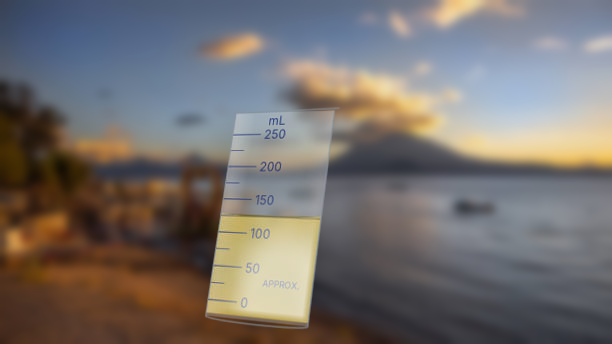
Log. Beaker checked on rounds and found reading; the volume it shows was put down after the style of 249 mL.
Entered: 125 mL
